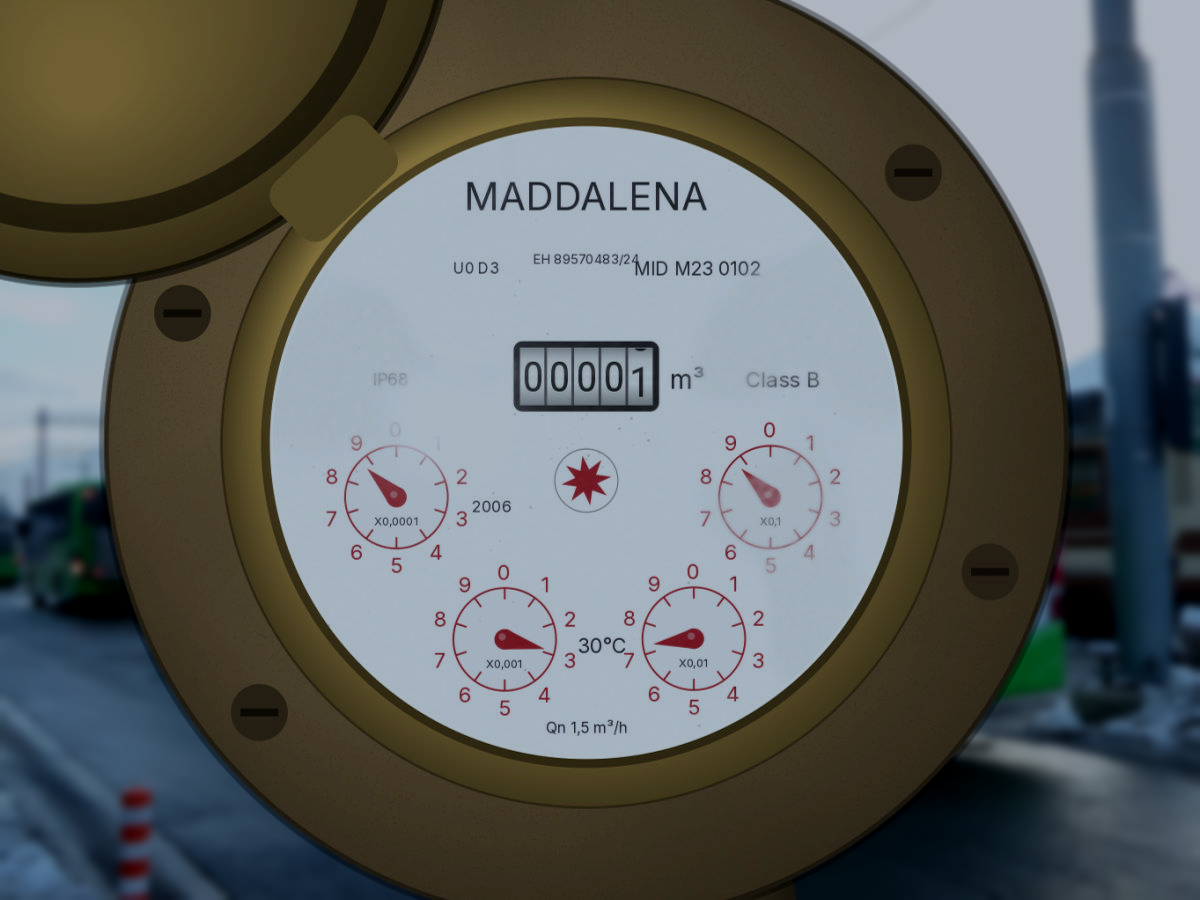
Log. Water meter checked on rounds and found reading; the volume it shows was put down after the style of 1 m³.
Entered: 0.8728 m³
